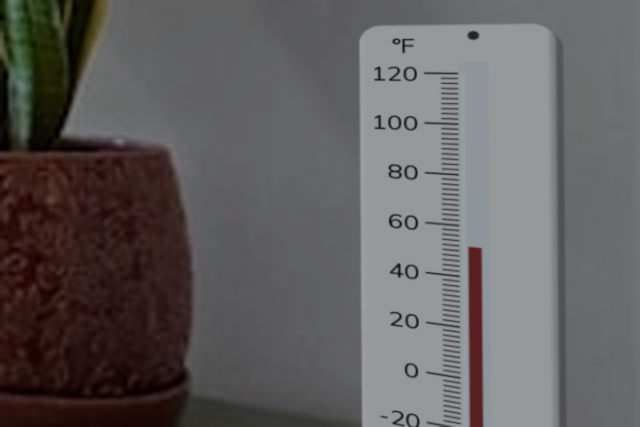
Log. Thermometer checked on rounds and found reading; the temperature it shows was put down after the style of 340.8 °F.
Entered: 52 °F
